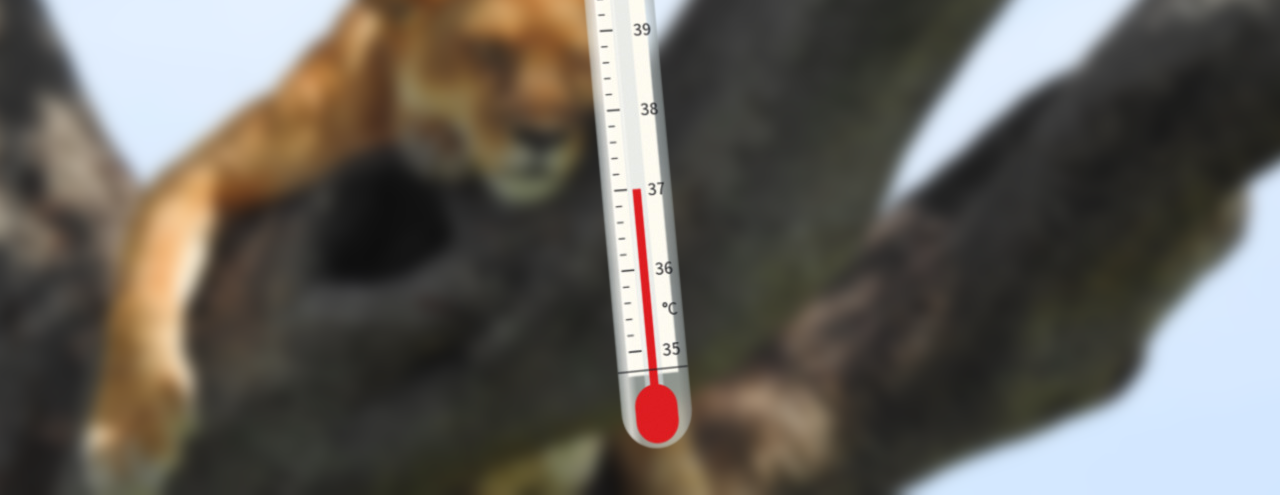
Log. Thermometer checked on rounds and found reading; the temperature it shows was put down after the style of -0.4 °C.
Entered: 37 °C
